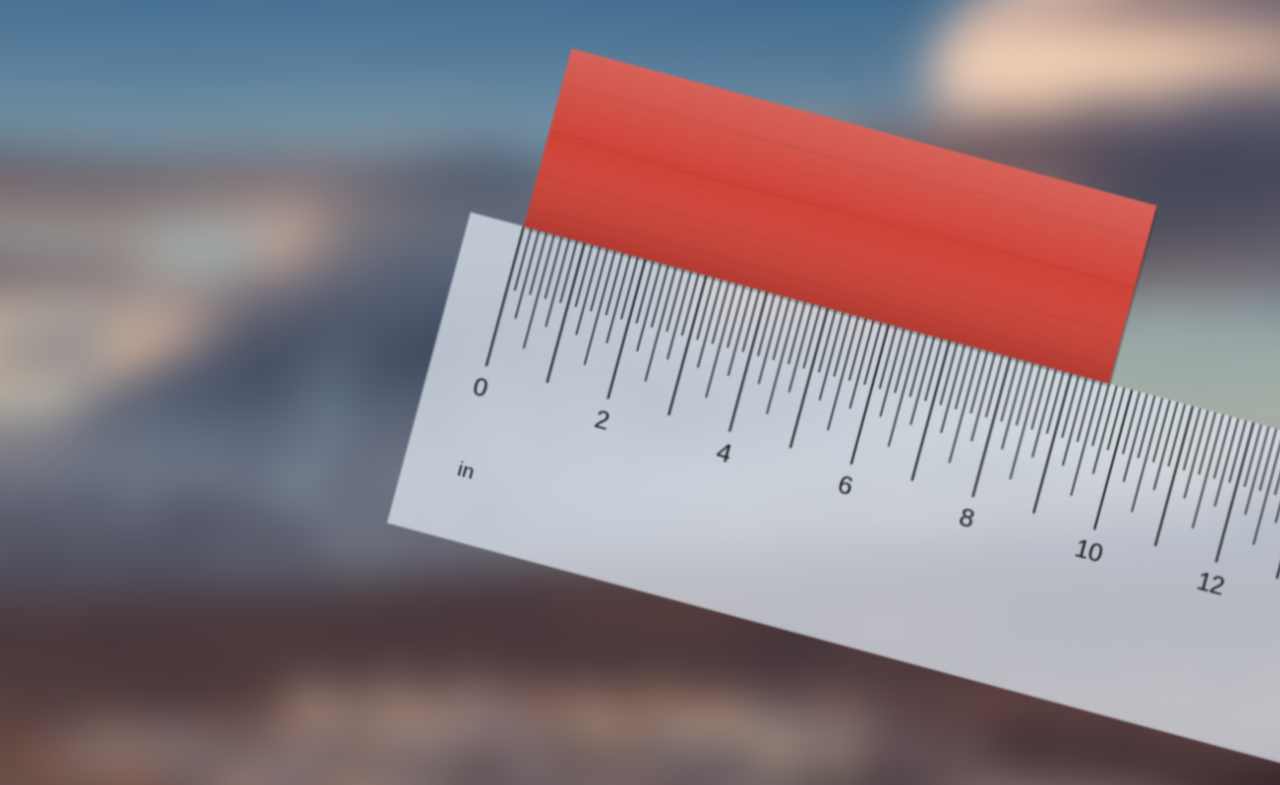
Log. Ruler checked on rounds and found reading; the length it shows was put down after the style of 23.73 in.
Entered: 9.625 in
